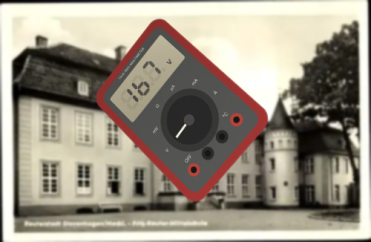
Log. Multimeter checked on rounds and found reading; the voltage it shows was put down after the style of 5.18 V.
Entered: 167 V
